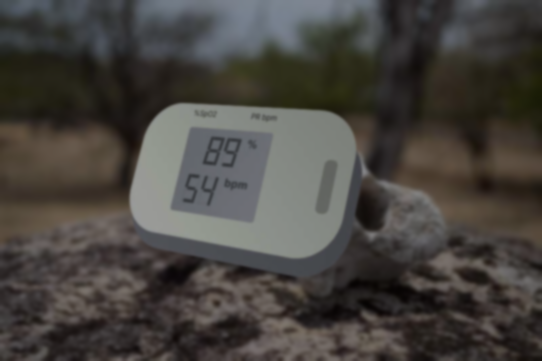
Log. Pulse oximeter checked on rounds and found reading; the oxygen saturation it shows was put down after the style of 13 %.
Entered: 89 %
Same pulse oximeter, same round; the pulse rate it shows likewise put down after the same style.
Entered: 54 bpm
